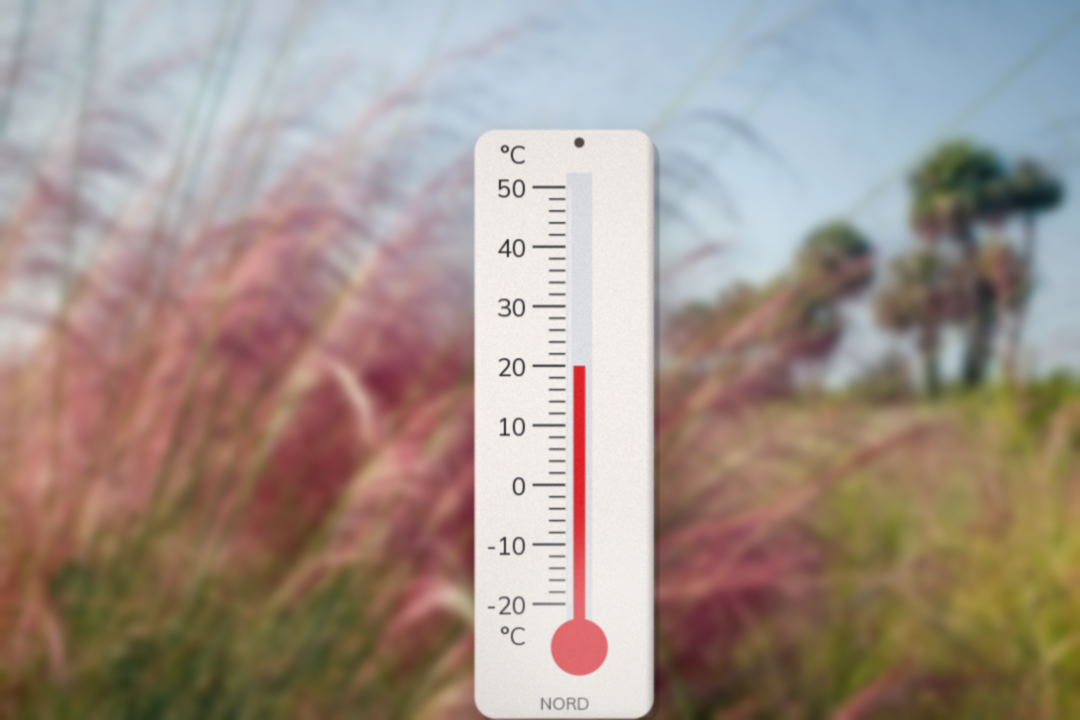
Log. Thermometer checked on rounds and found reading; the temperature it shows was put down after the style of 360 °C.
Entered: 20 °C
